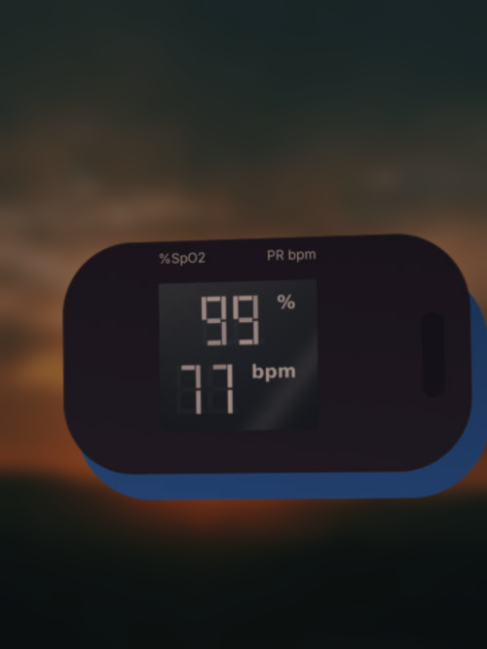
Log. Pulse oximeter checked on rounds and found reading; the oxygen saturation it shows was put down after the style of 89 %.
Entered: 99 %
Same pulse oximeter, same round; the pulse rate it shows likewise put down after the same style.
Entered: 77 bpm
